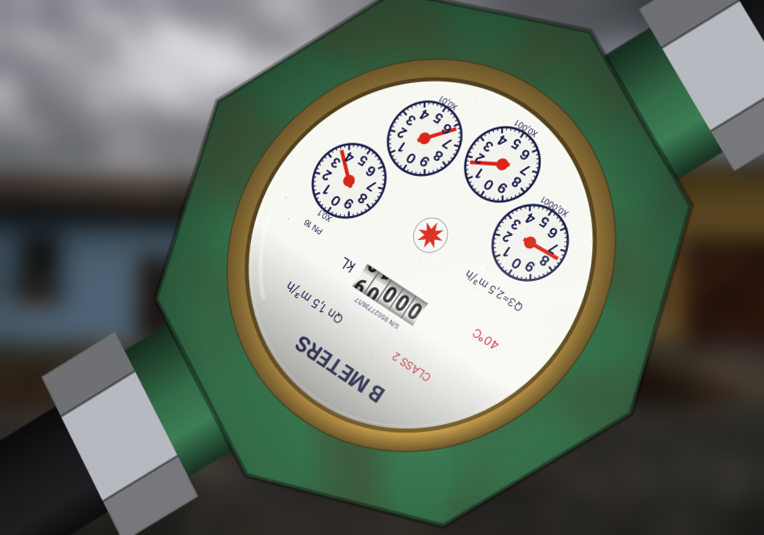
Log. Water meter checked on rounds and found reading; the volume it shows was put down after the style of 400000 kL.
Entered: 9.3617 kL
